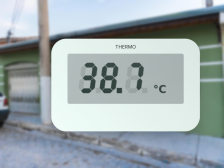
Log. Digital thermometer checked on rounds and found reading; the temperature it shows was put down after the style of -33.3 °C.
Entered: 38.7 °C
